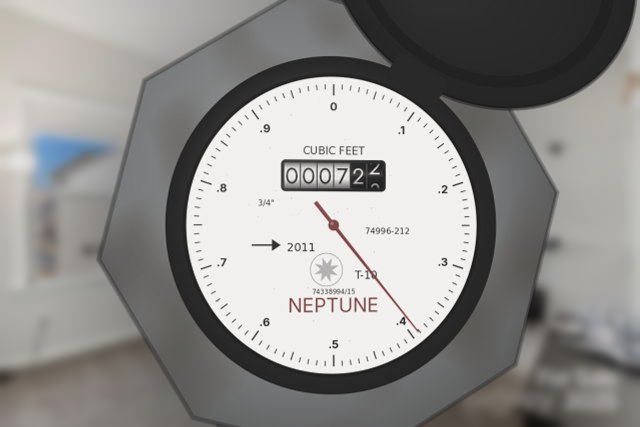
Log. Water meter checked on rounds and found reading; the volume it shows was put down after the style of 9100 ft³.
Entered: 722.39 ft³
